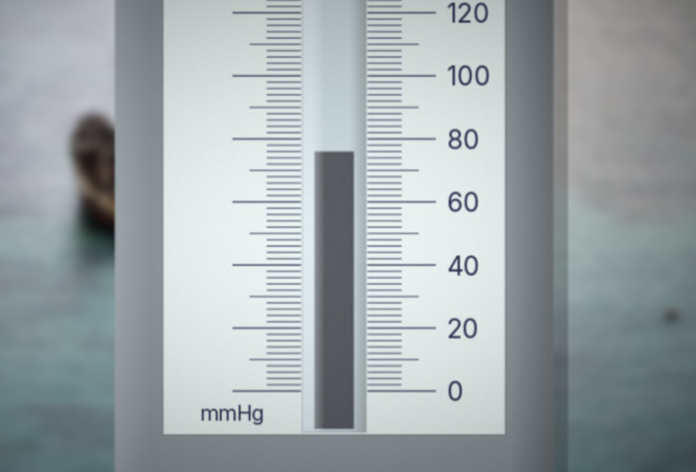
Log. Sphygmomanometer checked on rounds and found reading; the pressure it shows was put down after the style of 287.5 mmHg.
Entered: 76 mmHg
